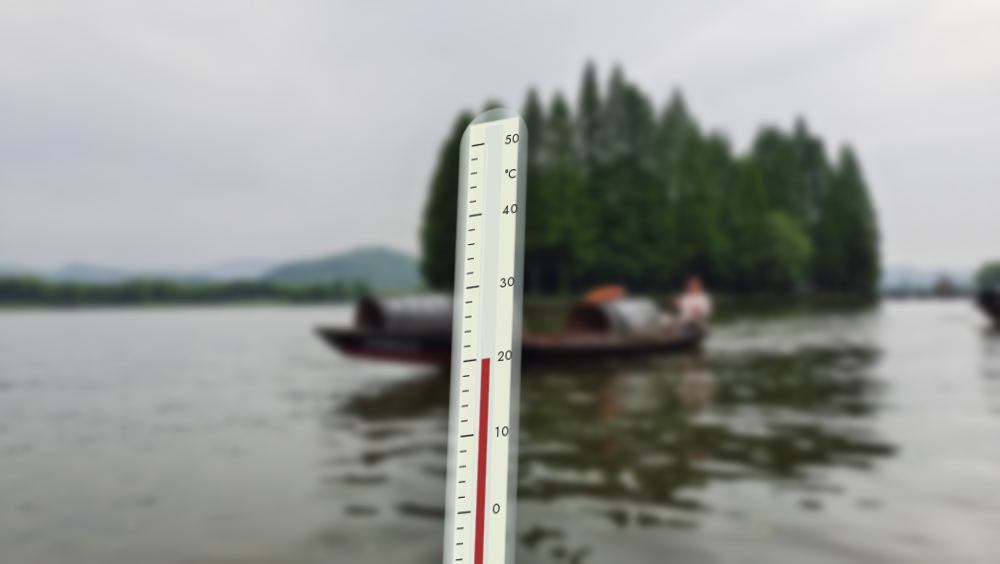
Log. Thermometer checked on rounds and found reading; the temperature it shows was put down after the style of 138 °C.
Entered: 20 °C
